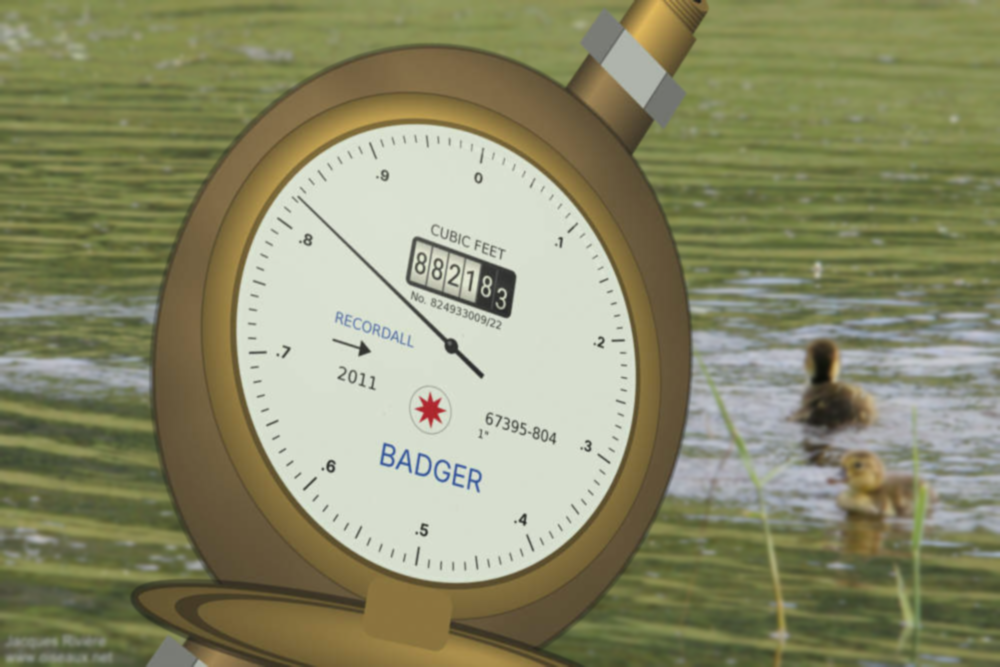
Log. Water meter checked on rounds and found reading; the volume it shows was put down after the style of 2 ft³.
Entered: 882182.82 ft³
